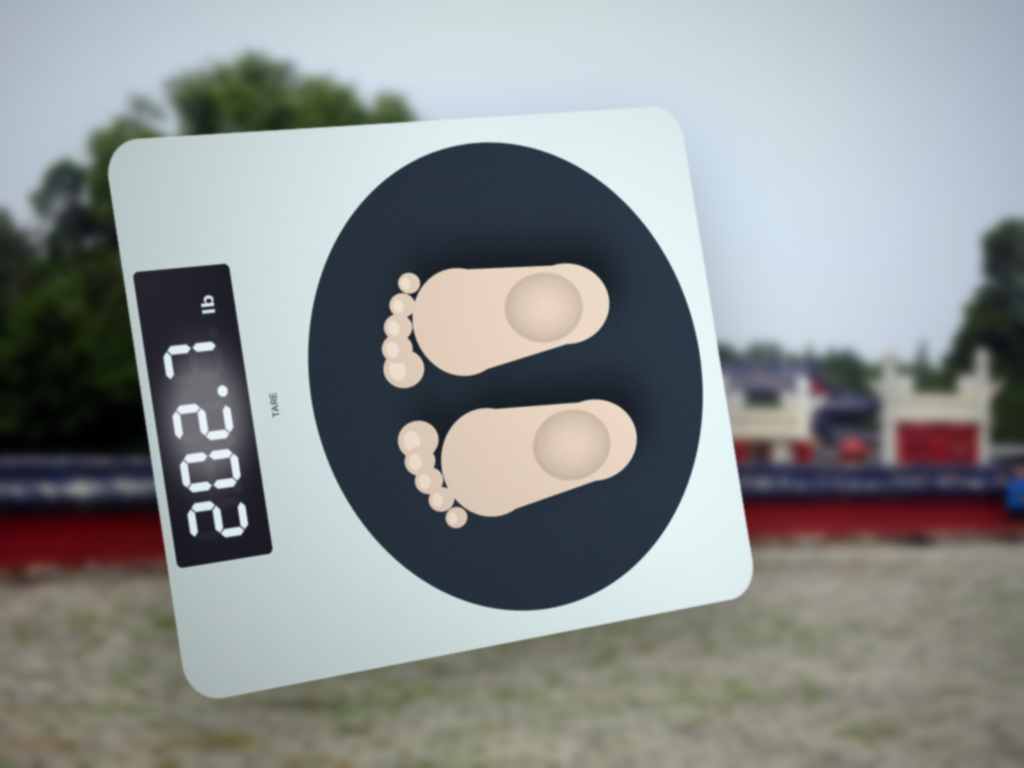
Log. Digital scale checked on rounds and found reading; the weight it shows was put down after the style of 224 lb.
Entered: 202.7 lb
